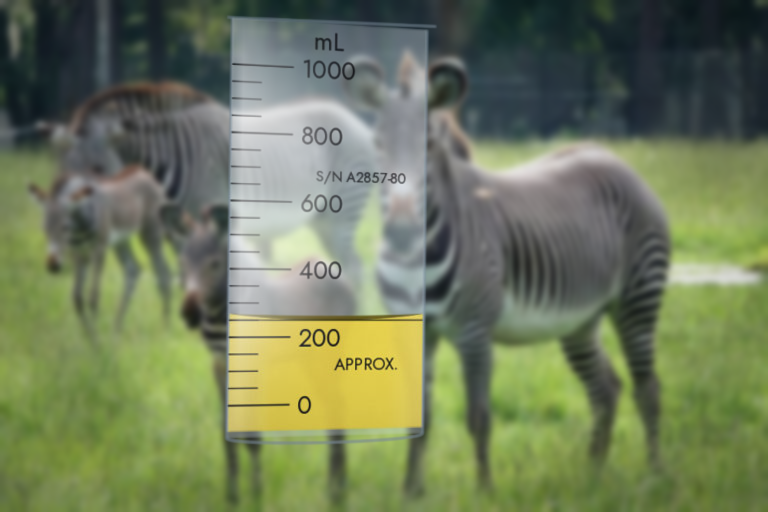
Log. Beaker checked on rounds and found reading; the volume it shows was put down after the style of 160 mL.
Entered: 250 mL
